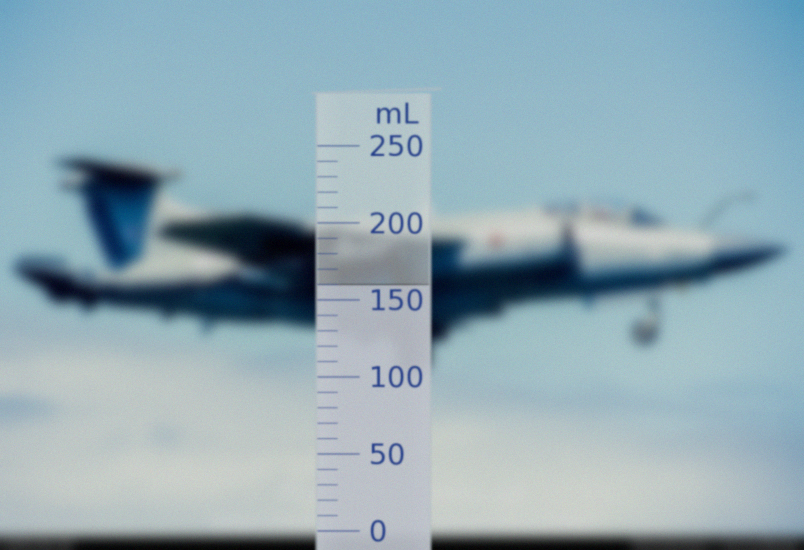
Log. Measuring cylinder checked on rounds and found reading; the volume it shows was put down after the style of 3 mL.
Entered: 160 mL
